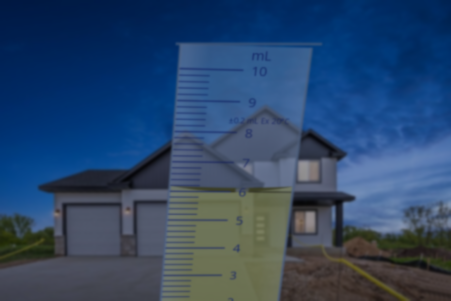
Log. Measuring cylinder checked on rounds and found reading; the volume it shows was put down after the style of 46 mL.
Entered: 6 mL
